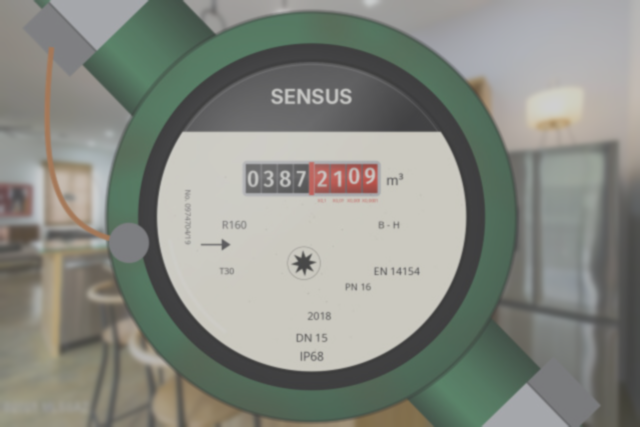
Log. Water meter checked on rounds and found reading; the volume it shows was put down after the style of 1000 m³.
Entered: 387.2109 m³
